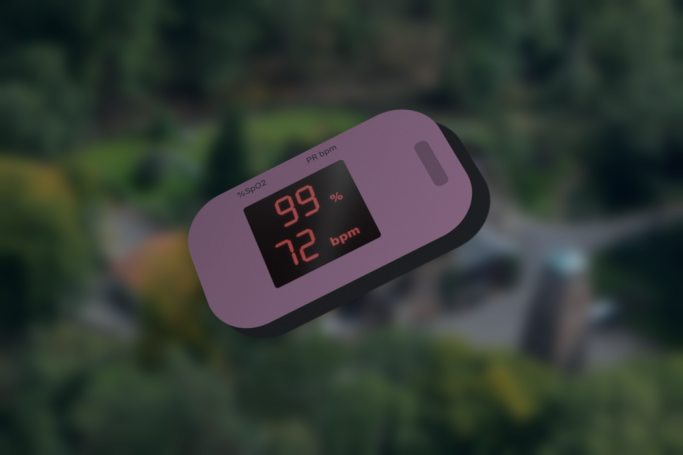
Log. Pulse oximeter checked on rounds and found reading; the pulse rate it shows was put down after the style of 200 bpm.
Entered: 72 bpm
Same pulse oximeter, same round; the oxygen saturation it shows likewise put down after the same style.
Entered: 99 %
